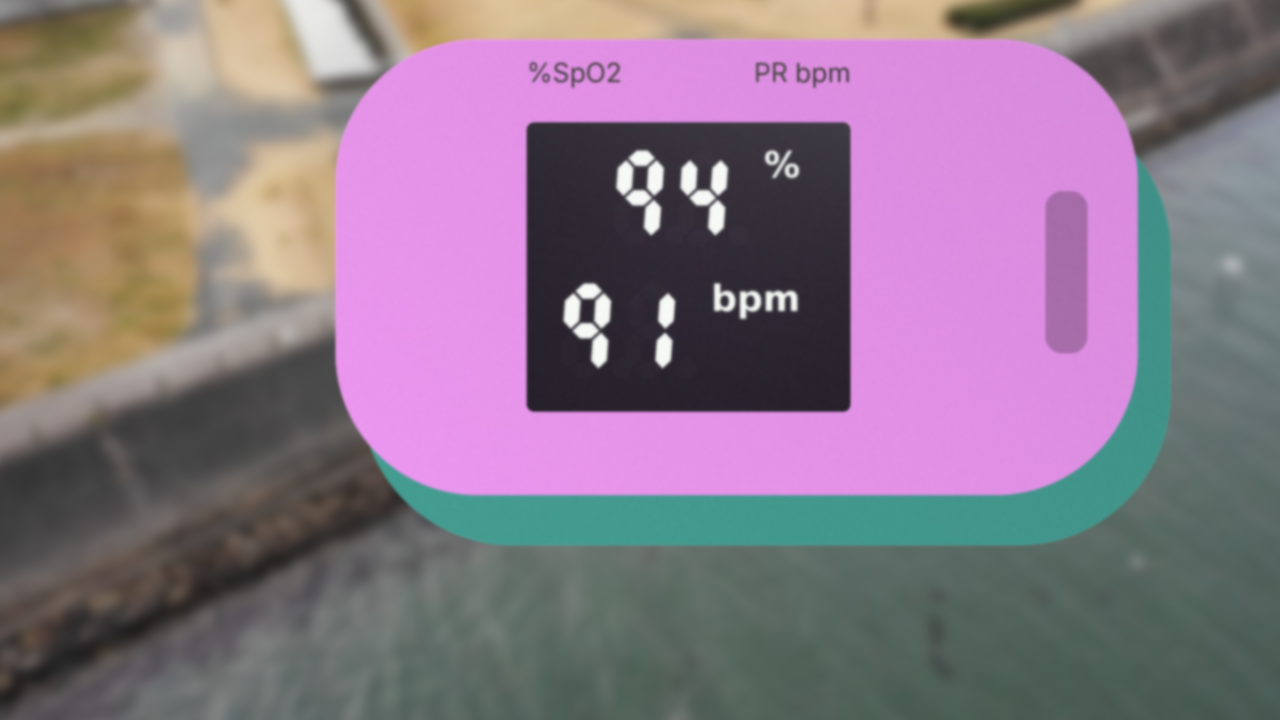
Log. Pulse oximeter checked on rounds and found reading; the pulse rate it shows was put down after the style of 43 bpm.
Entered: 91 bpm
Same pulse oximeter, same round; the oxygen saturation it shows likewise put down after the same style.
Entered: 94 %
